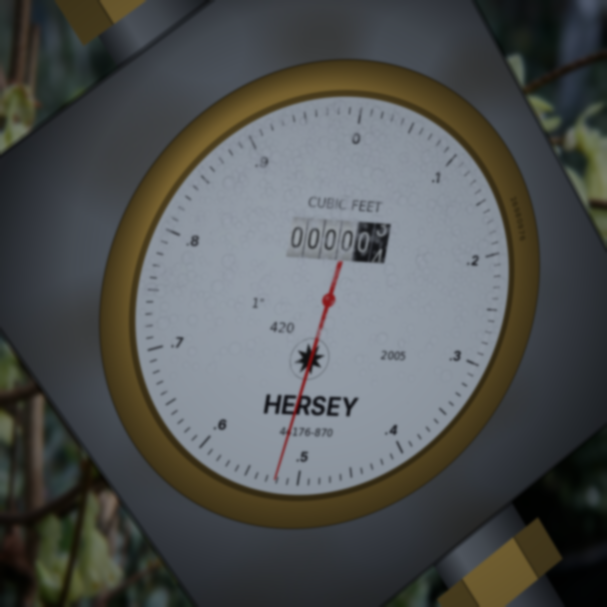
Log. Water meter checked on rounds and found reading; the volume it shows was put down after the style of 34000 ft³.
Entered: 3.52 ft³
